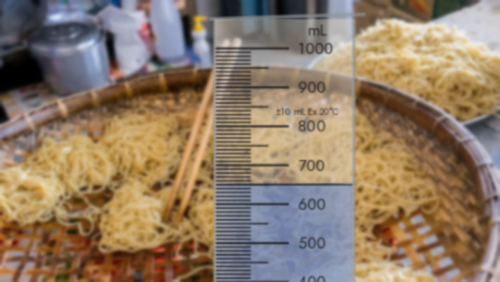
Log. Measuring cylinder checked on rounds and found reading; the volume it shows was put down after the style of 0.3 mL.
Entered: 650 mL
